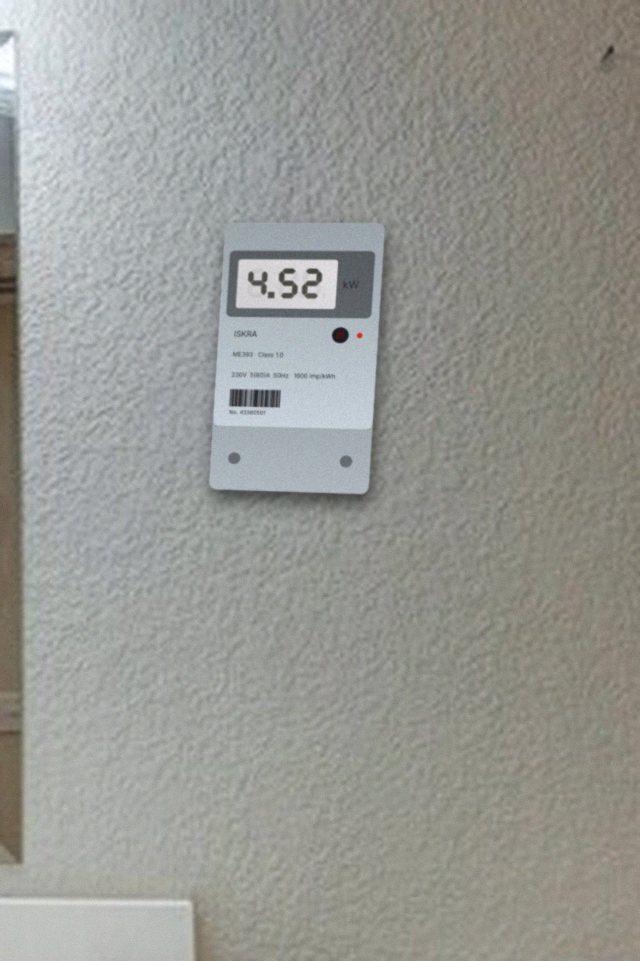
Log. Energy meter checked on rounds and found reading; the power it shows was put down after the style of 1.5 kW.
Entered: 4.52 kW
